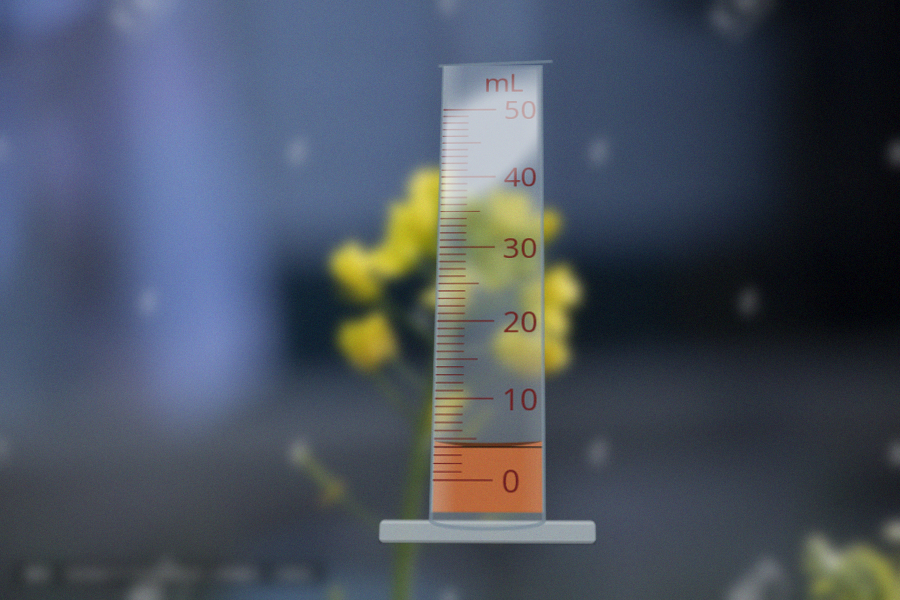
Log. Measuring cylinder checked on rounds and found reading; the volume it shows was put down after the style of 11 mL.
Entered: 4 mL
